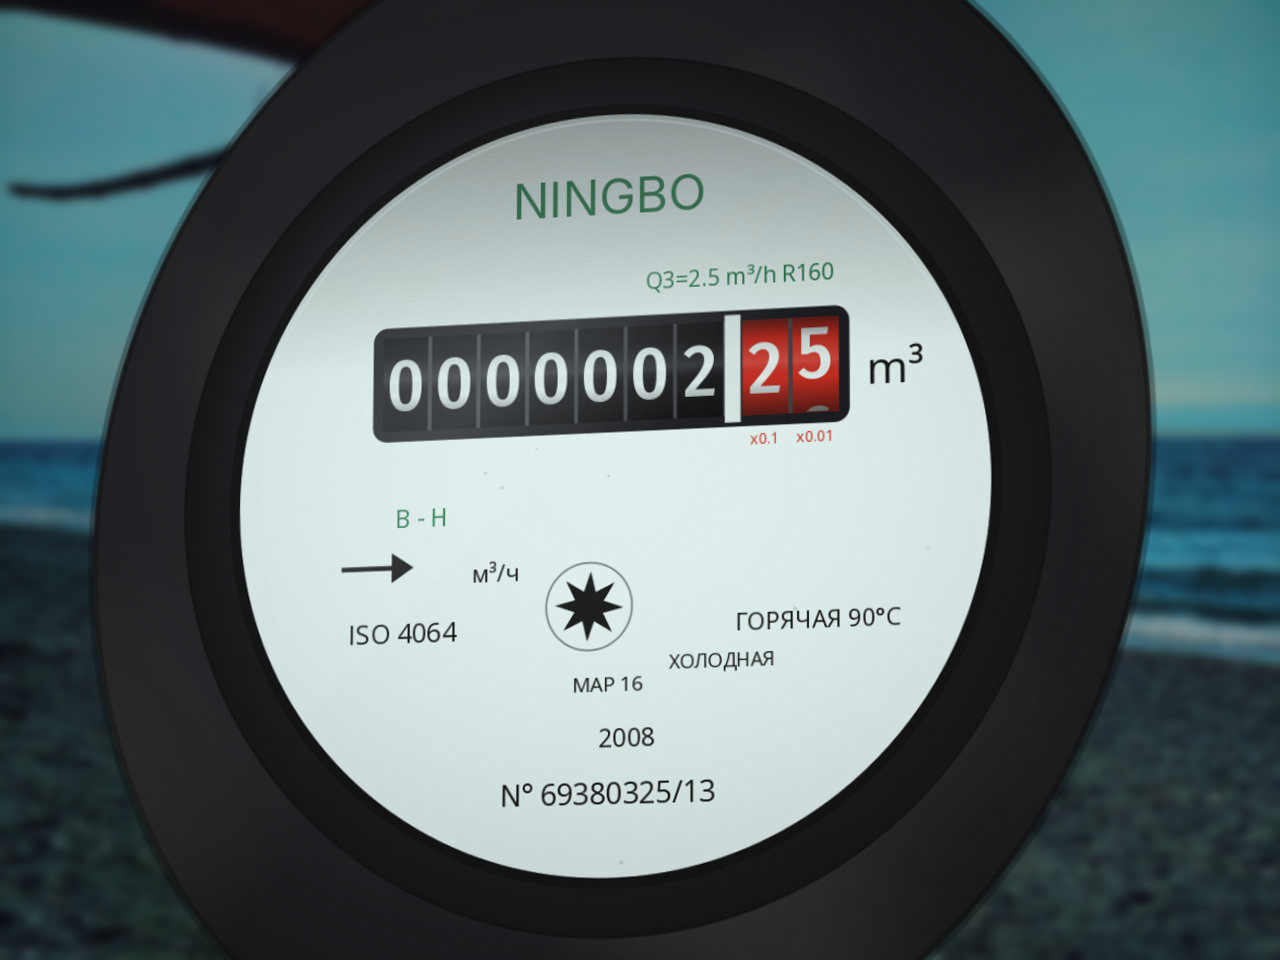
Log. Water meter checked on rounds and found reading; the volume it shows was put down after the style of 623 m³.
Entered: 2.25 m³
